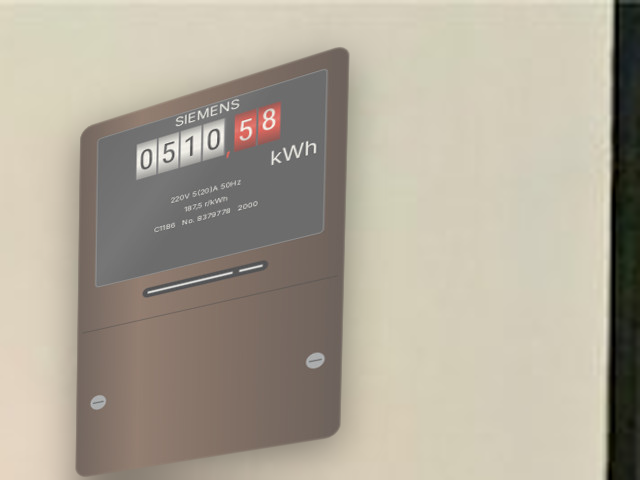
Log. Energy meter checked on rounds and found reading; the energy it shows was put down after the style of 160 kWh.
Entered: 510.58 kWh
